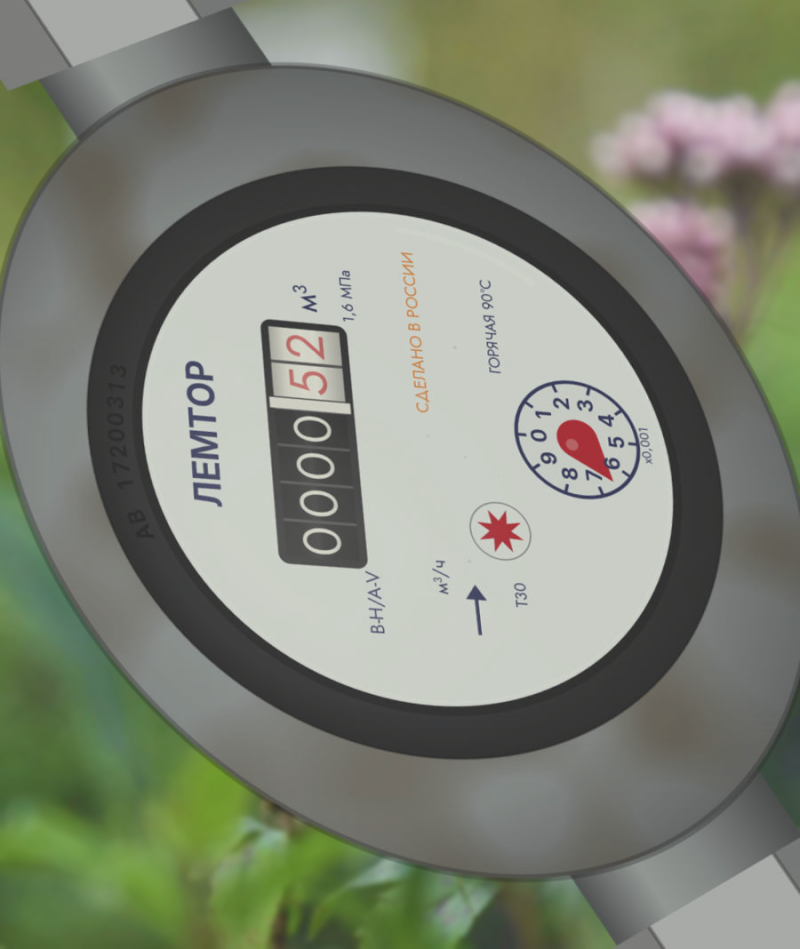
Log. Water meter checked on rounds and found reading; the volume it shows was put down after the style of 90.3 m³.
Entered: 0.526 m³
